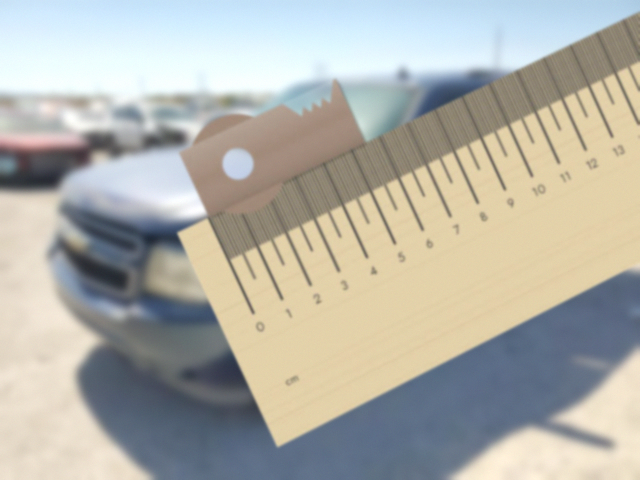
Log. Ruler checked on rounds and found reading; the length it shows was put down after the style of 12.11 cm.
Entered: 5.5 cm
